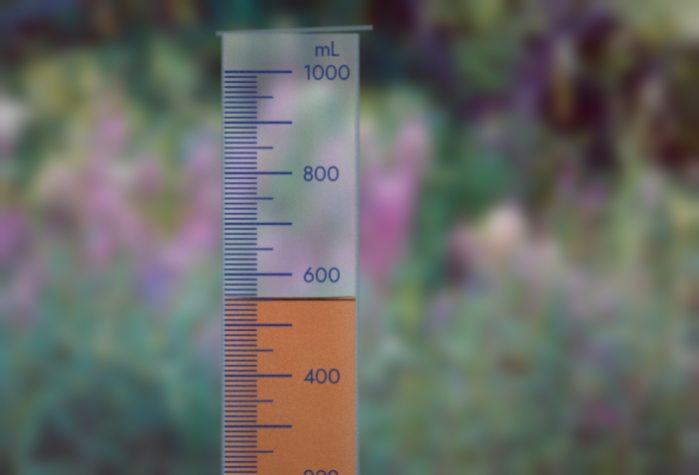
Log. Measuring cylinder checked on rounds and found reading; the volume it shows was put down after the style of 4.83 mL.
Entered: 550 mL
